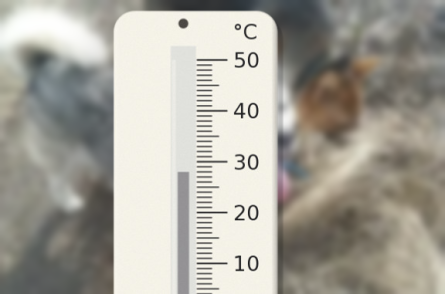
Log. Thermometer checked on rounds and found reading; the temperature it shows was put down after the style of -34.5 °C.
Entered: 28 °C
